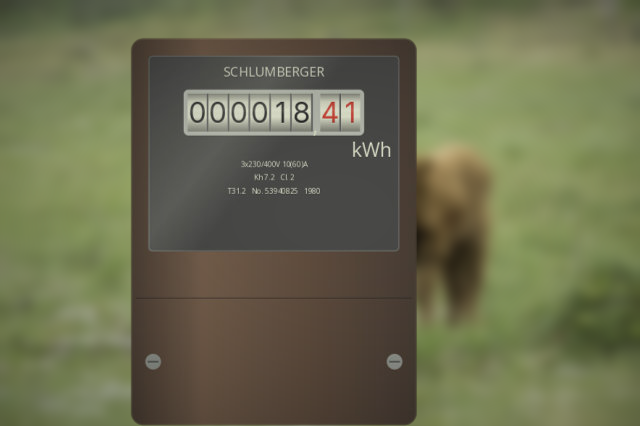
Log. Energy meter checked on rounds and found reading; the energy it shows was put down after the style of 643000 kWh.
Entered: 18.41 kWh
